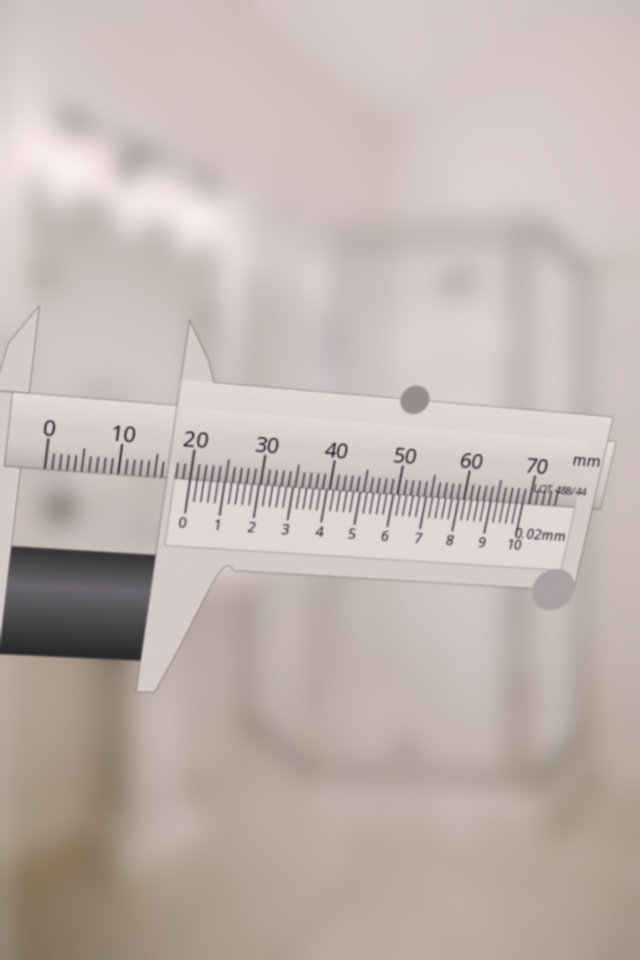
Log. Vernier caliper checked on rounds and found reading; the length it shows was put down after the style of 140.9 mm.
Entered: 20.0 mm
